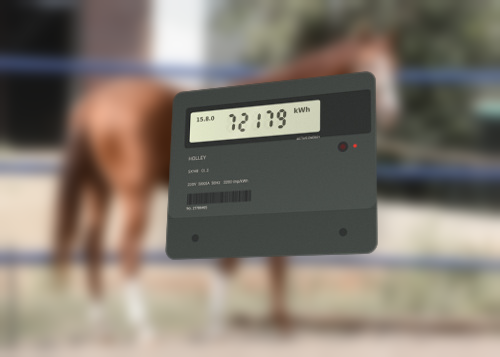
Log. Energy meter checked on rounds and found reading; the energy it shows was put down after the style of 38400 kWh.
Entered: 72179 kWh
